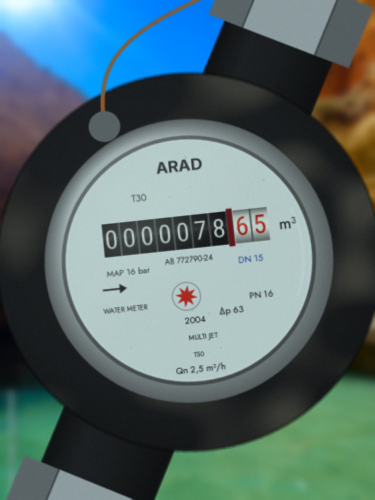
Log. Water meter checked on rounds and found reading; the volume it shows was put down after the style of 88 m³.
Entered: 78.65 m³
